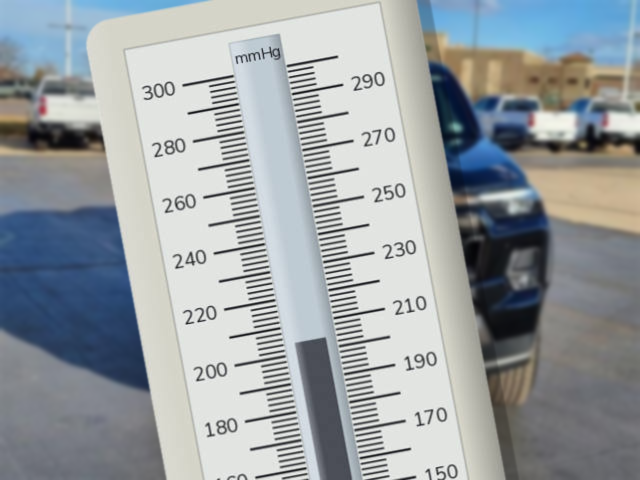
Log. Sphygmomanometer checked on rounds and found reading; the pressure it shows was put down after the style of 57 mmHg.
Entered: 204 mmHg
